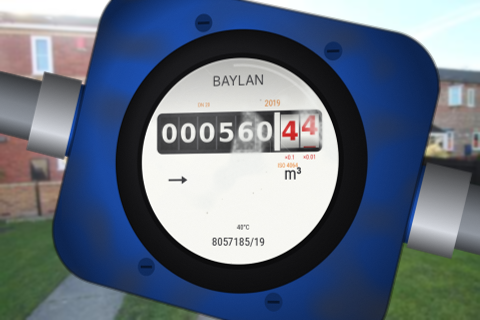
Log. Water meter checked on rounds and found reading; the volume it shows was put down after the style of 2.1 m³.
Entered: 560.44 m³
